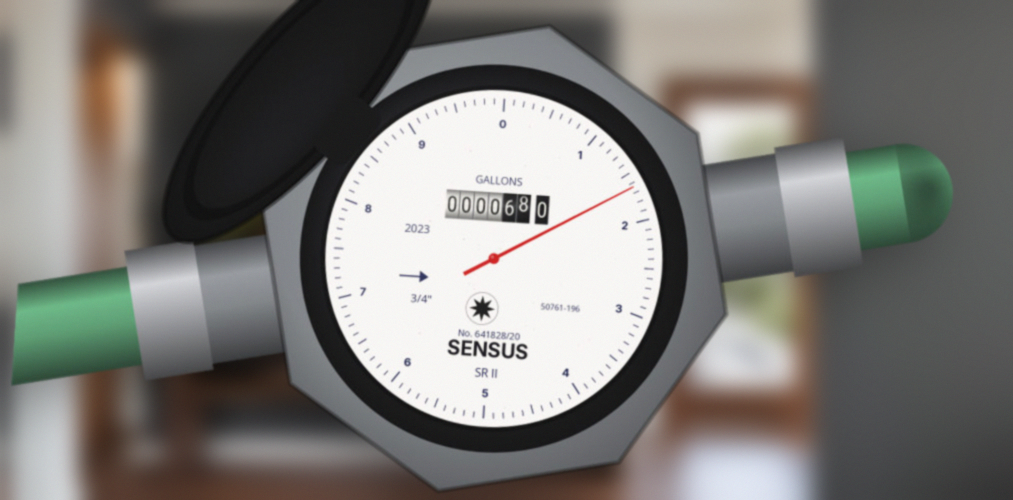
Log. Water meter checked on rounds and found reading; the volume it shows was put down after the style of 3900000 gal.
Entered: 681.6 gal
